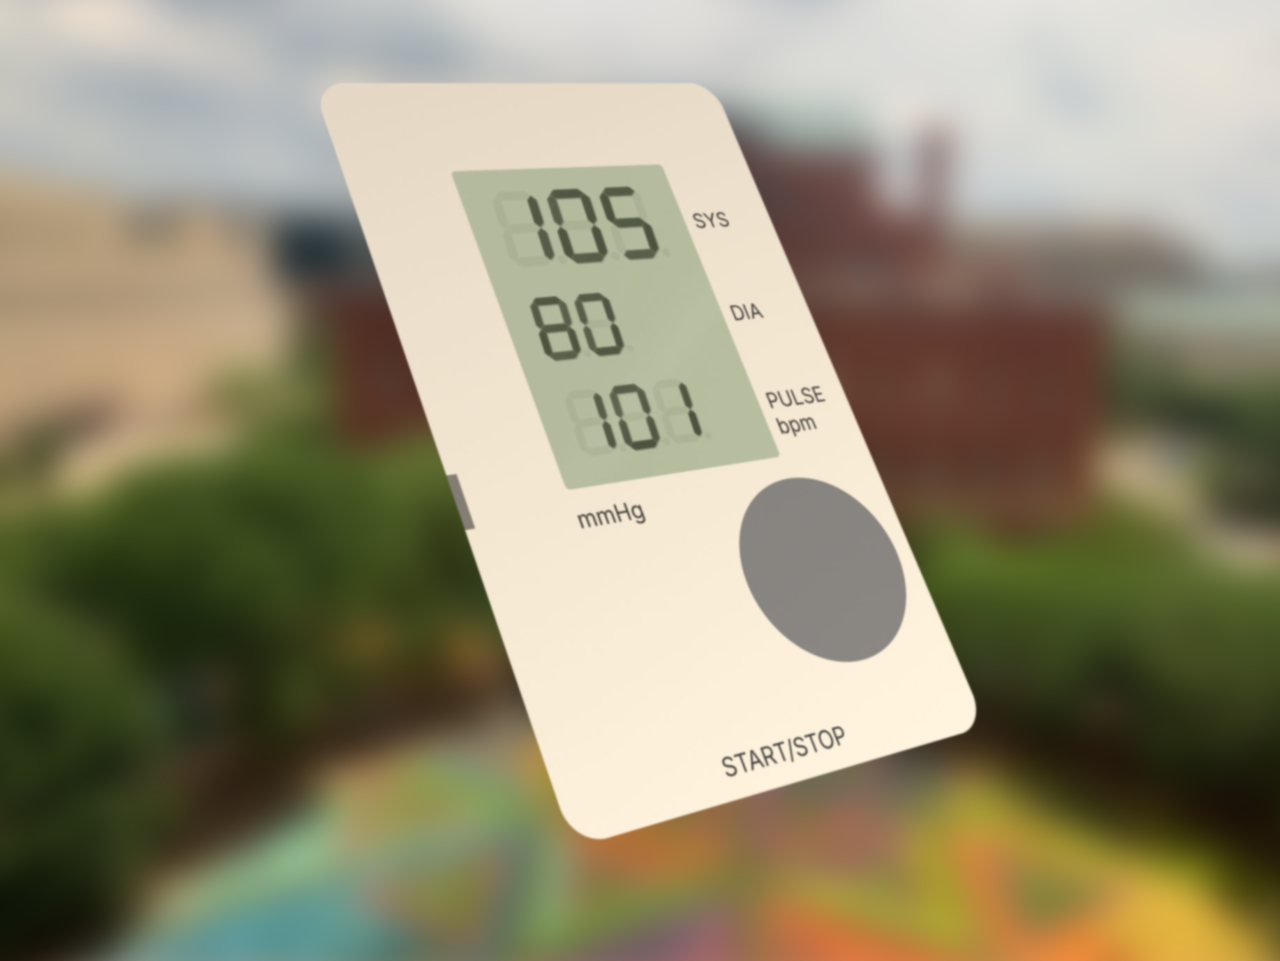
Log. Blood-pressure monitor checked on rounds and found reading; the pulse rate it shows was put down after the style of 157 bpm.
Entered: 101 bpm
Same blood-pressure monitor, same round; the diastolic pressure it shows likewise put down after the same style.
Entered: 80 mmHg
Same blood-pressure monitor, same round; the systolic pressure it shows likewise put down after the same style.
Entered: 105 mmHg
